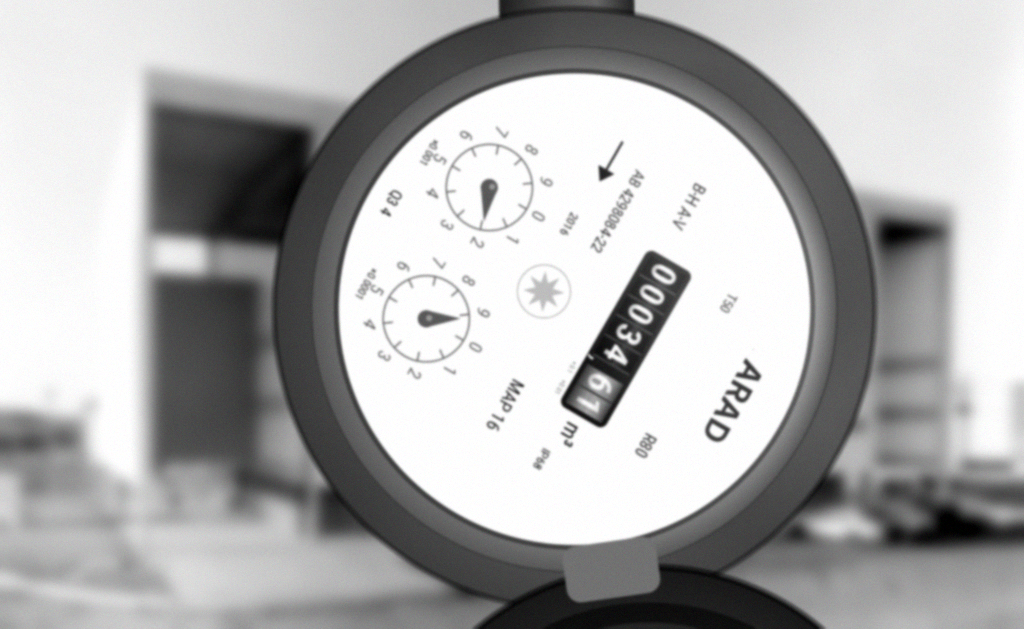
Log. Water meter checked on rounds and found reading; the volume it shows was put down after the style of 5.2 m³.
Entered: 34.6119 m³
